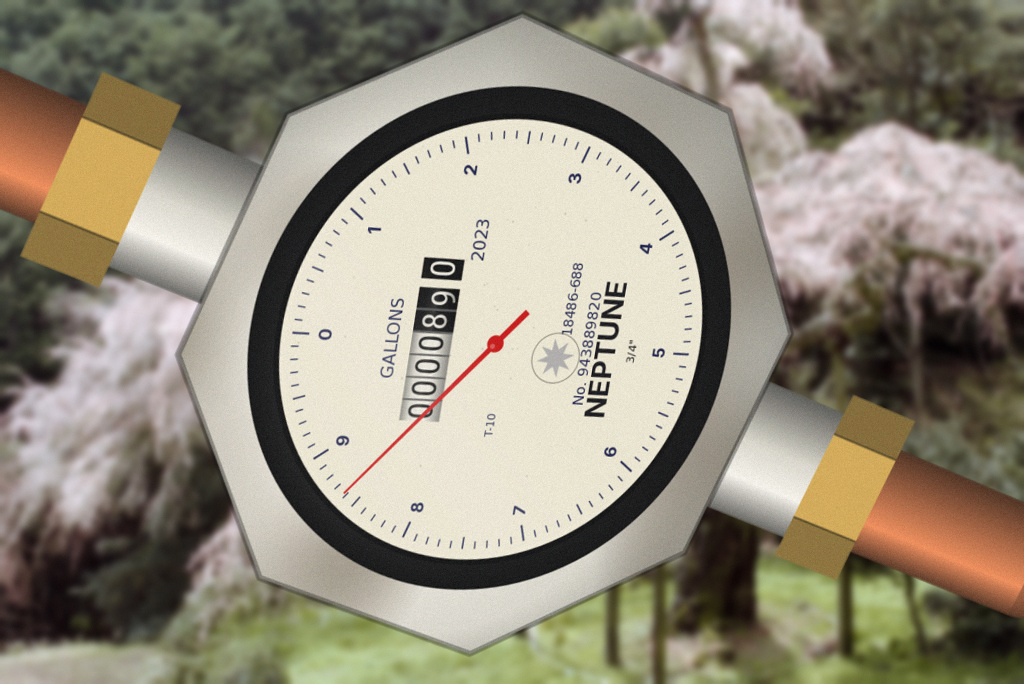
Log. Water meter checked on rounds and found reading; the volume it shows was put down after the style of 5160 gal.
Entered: 888.6 gal
